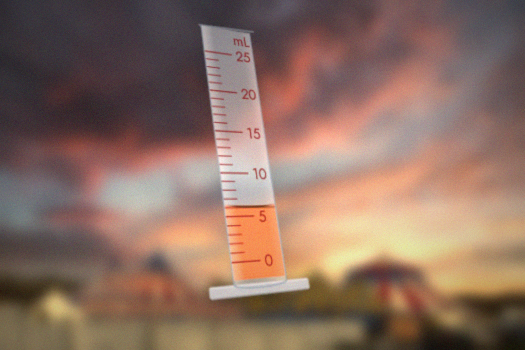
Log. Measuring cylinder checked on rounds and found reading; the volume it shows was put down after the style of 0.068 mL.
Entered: 6 mL
